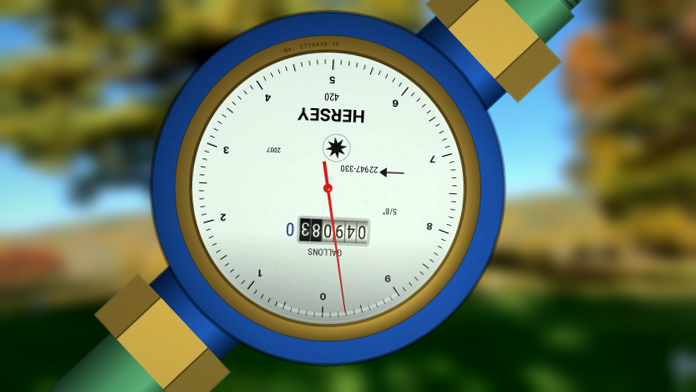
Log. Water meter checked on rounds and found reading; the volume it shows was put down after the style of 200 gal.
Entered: 490829.7 gal
